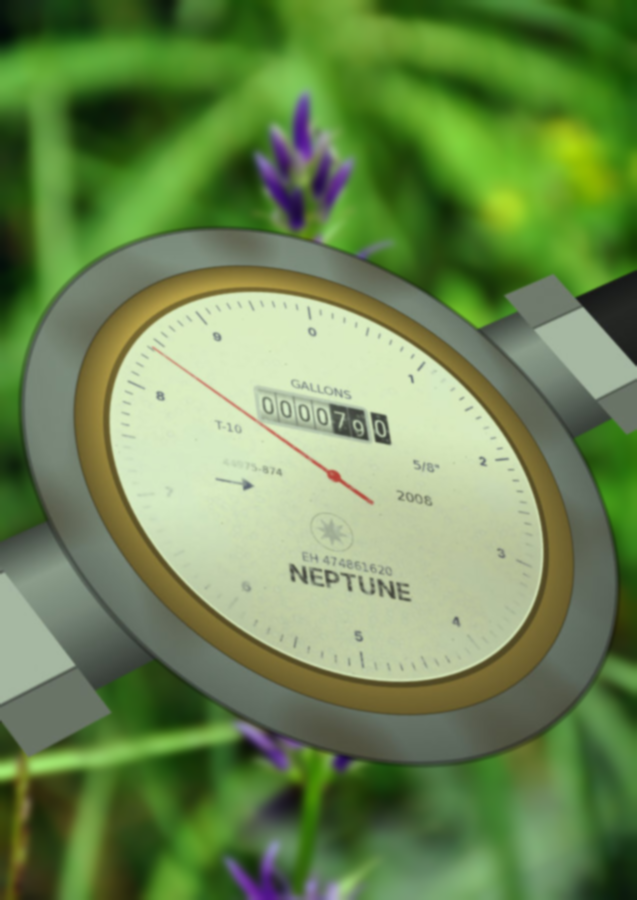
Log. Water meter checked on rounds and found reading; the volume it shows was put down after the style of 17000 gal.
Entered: 788.4 gal
